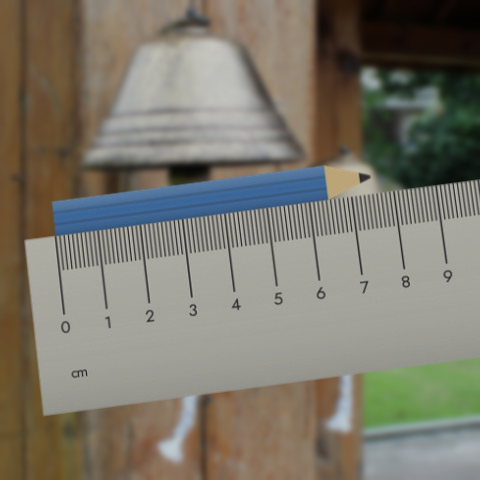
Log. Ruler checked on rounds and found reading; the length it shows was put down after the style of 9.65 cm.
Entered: 7.5 cm
